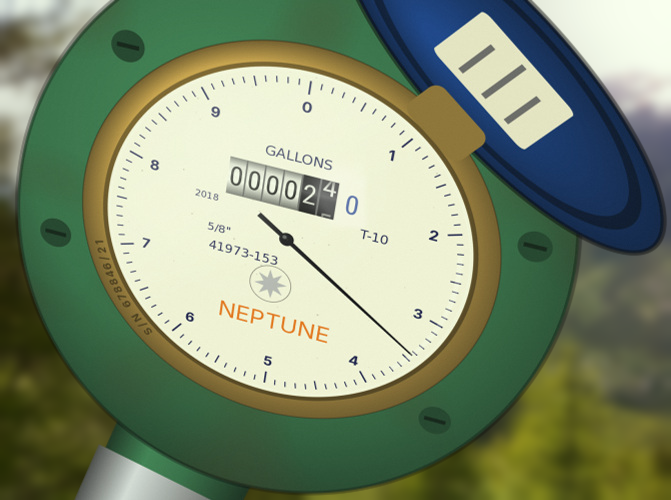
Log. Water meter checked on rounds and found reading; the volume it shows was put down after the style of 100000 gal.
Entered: 243.4 gal
